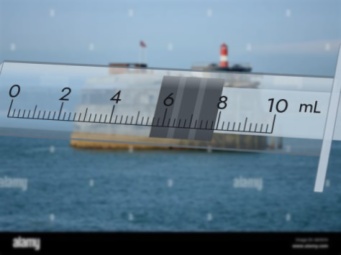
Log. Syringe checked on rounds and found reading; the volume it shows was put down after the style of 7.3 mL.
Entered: 5.6 mL
